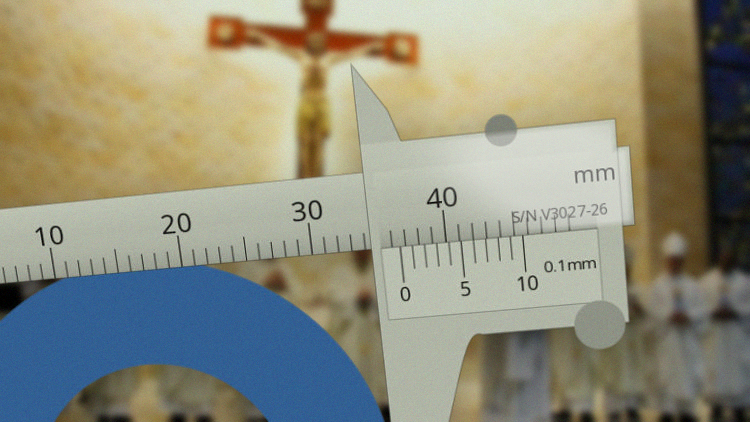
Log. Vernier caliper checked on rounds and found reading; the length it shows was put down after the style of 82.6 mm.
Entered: 36.6 mm
